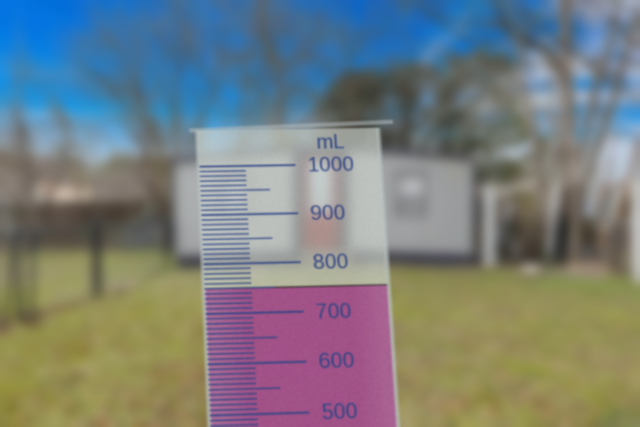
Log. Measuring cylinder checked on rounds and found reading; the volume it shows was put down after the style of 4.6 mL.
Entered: 750 mL
